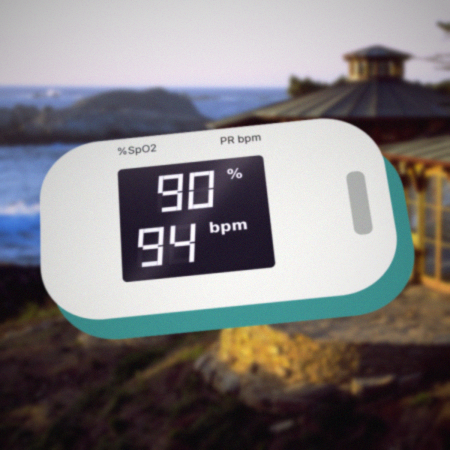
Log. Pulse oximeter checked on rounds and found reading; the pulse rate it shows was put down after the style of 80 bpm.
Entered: 94 bpm
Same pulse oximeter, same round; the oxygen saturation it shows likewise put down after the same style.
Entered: 90 %
